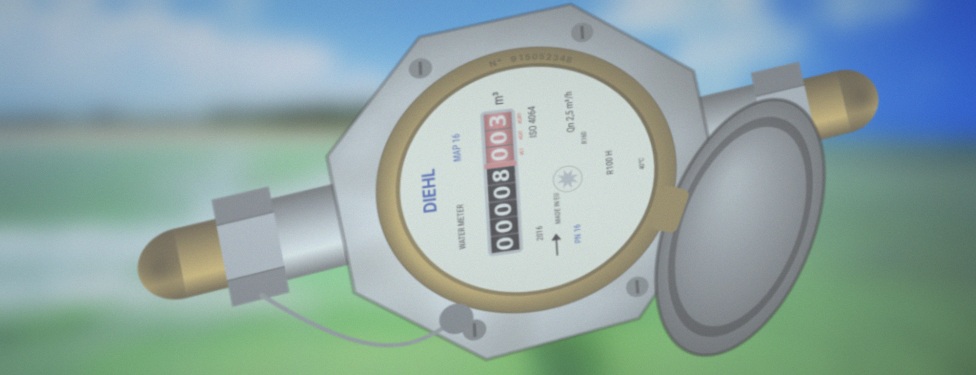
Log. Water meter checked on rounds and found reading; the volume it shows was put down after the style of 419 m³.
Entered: 8.003 m³
